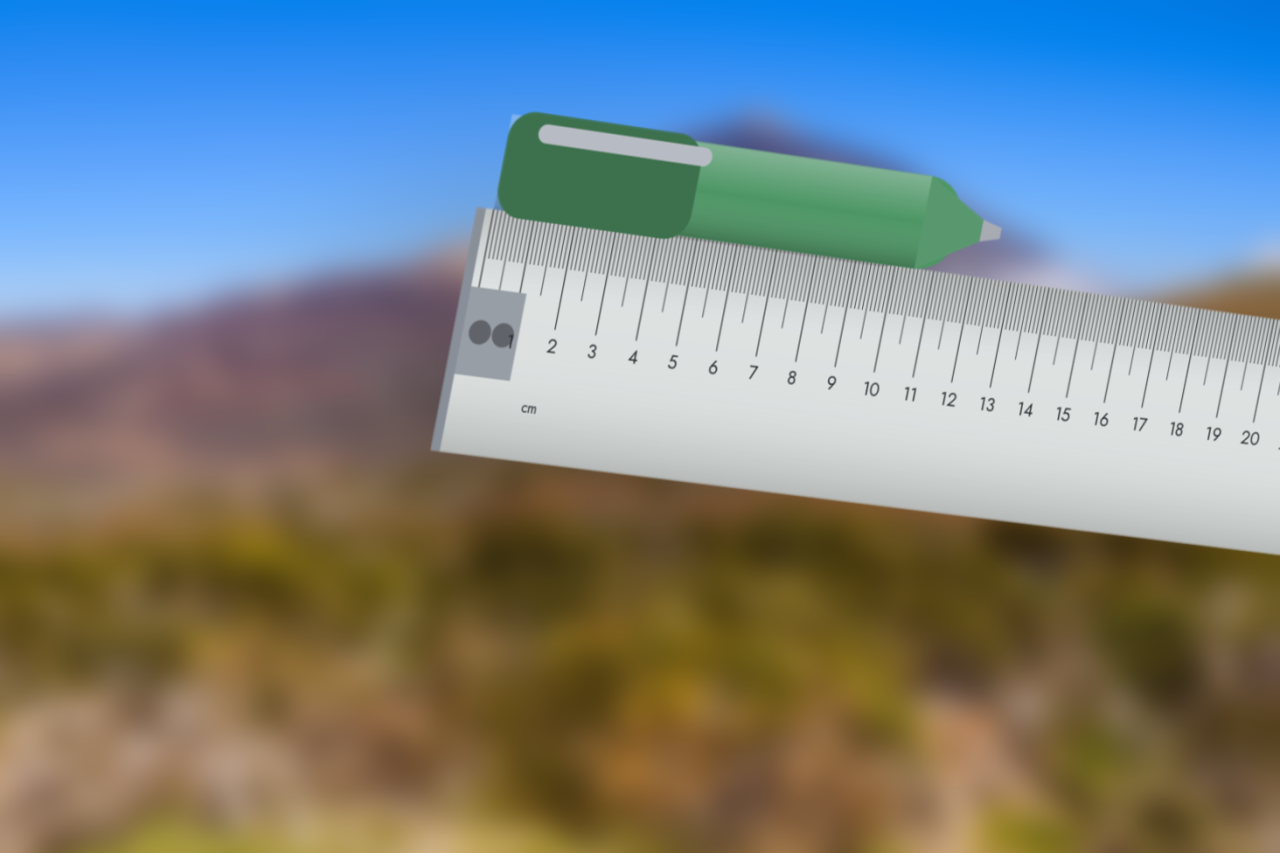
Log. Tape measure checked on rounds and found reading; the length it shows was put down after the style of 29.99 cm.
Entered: 12.5 cm
